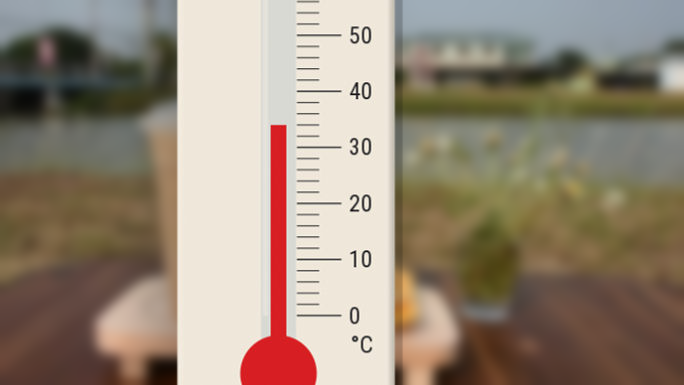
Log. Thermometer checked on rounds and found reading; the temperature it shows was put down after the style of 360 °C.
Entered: 34 °C
